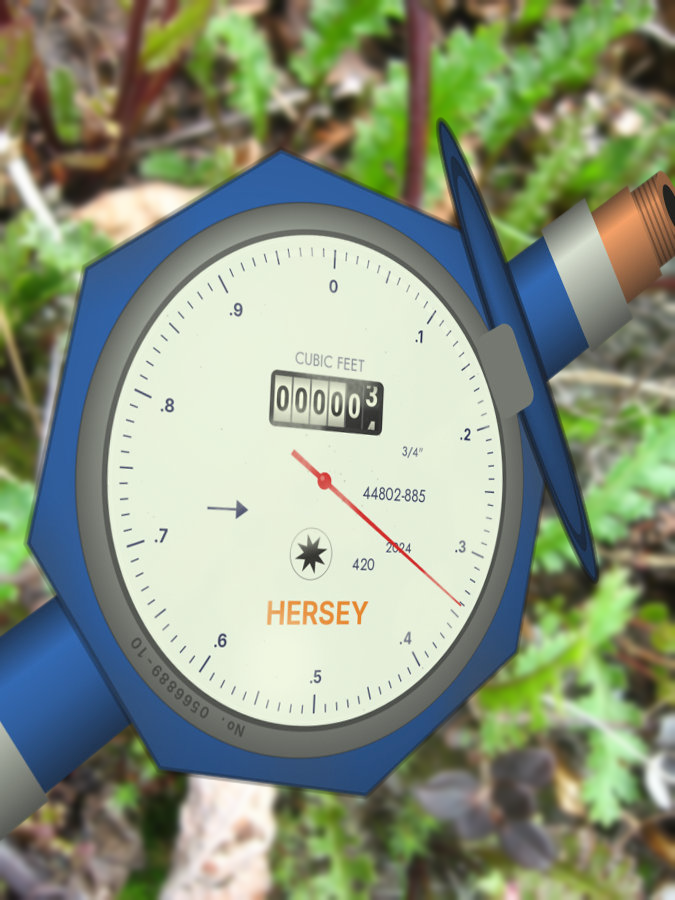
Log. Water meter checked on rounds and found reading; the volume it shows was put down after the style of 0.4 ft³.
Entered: 3.34 ft³
